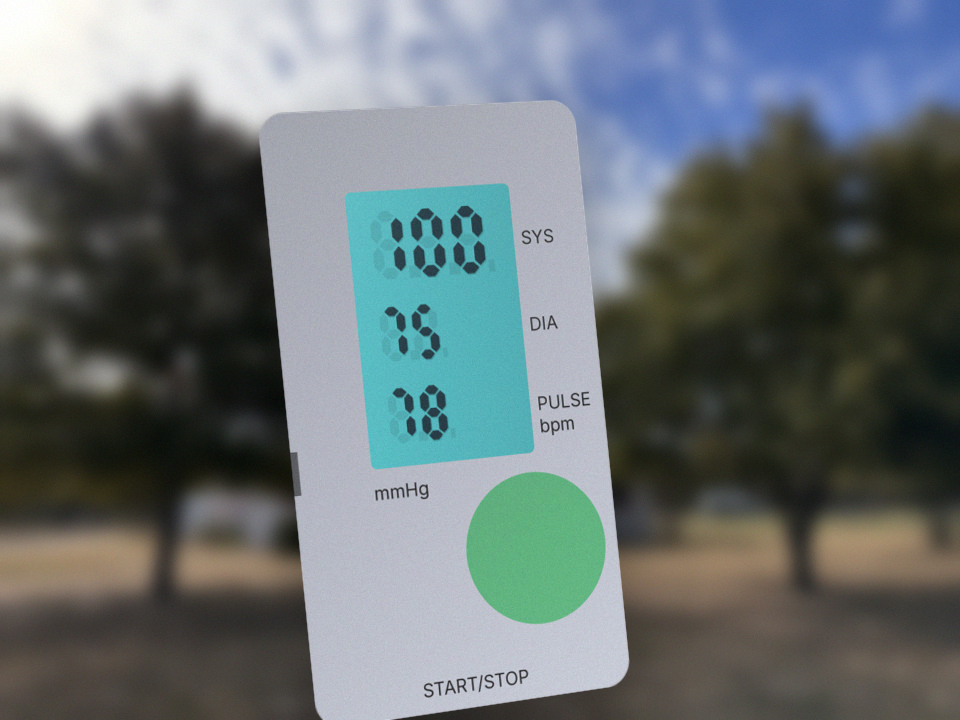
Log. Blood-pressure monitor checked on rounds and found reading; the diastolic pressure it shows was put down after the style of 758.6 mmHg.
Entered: 75 mmHg
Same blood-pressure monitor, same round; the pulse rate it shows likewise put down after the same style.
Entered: 78 bpm
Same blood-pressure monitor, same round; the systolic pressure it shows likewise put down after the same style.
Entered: 100 mmHg
